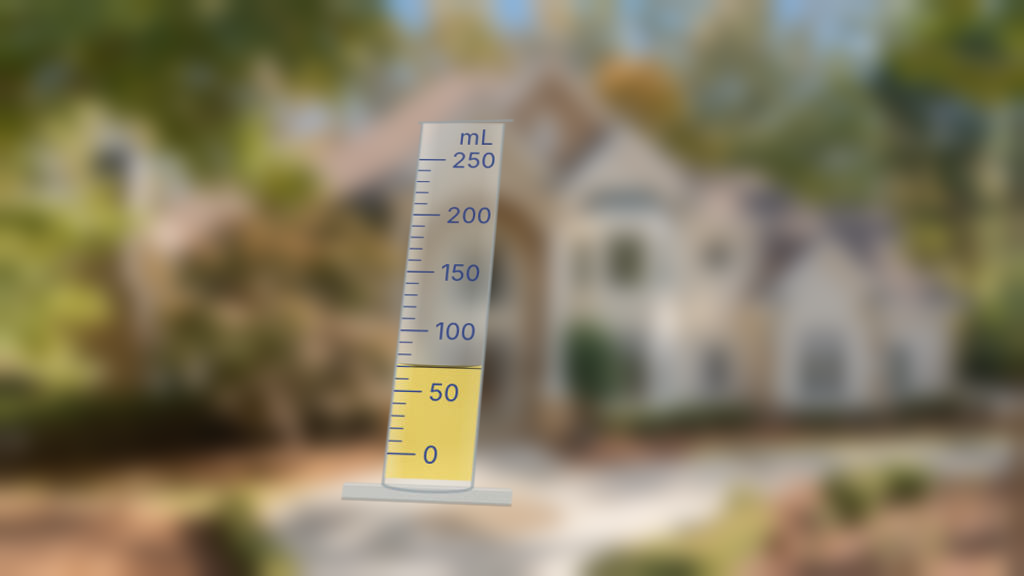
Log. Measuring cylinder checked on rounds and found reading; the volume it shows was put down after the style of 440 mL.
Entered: 70 mL
